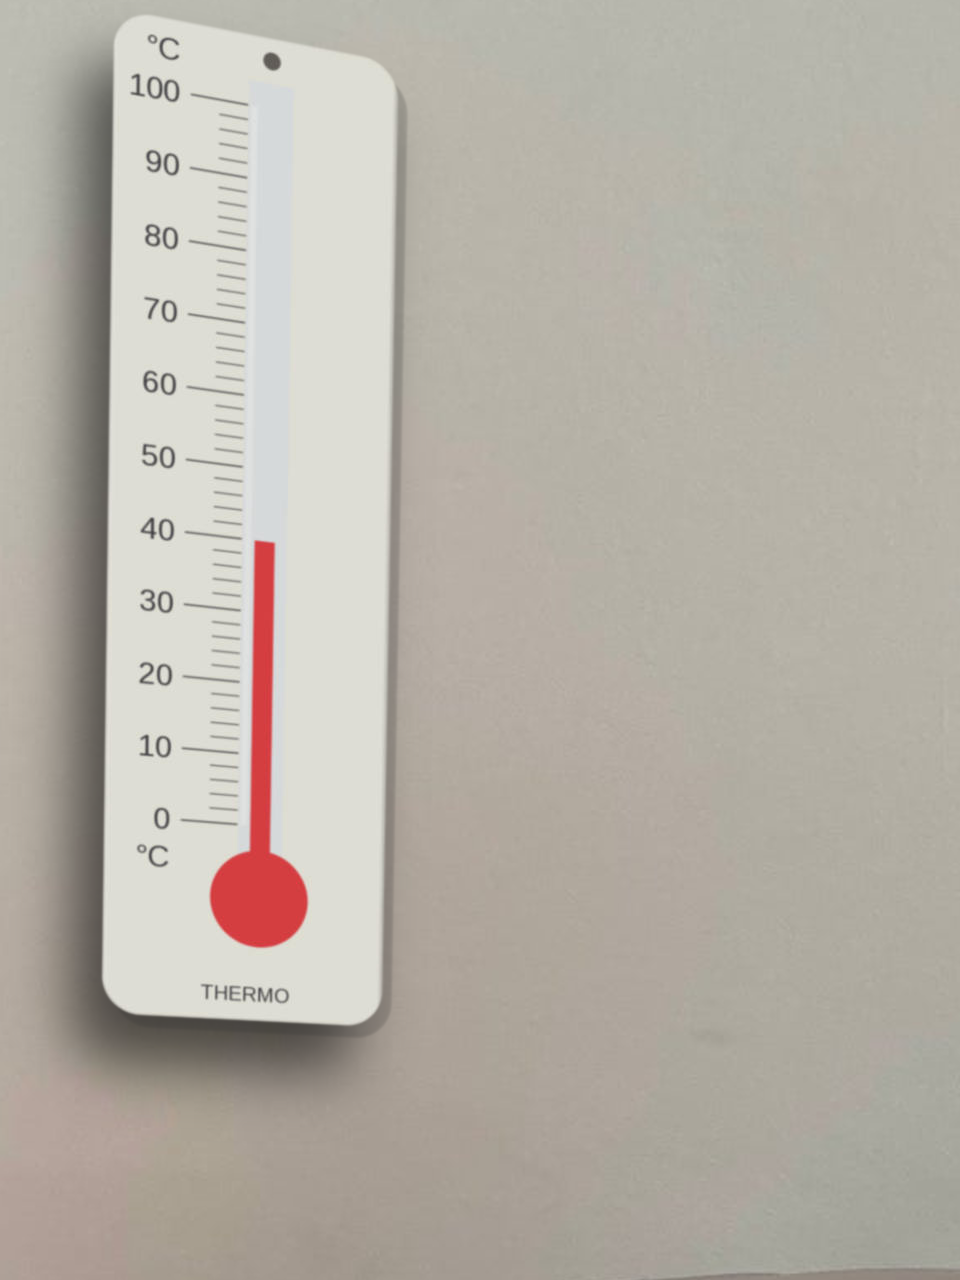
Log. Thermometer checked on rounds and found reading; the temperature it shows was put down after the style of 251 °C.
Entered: 40 °C
